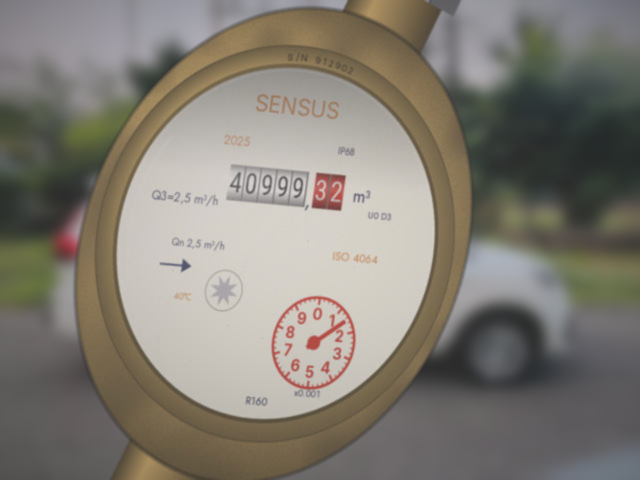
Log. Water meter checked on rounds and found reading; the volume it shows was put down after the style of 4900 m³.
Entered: 40999.321 m³
